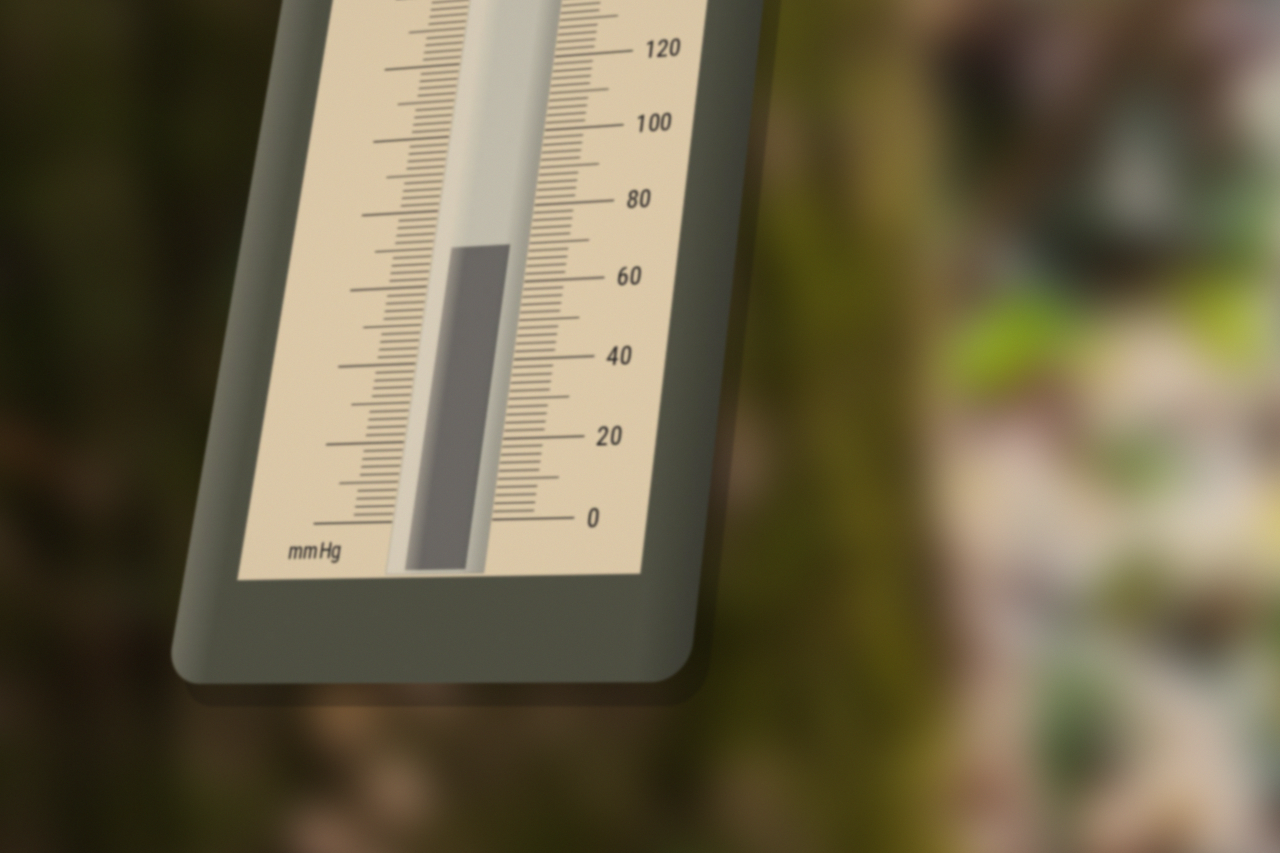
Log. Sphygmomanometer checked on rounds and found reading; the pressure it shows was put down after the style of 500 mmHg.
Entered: 70 mmHg
